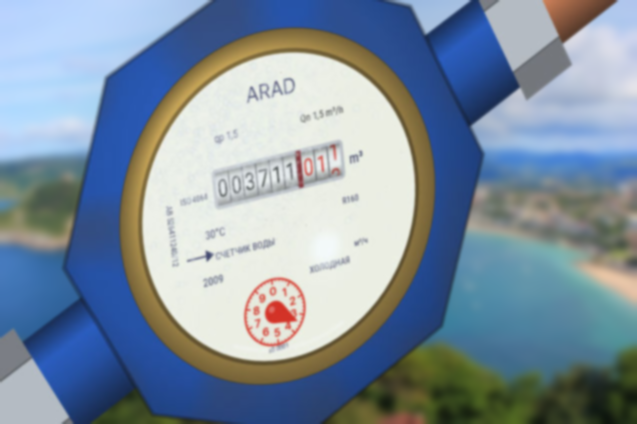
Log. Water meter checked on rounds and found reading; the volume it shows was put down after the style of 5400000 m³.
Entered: 3711.0113 m³
